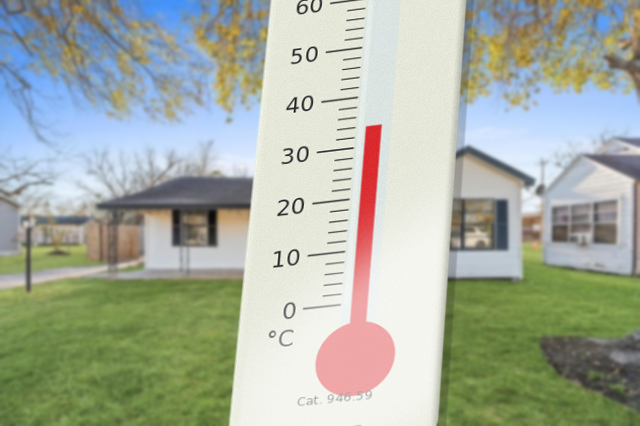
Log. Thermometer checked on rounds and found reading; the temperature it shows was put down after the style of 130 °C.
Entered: 34 °C
